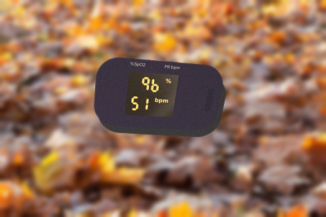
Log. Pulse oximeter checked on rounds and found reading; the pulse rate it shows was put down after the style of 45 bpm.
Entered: 51 bpm
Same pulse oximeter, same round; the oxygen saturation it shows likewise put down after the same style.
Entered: 96 %
